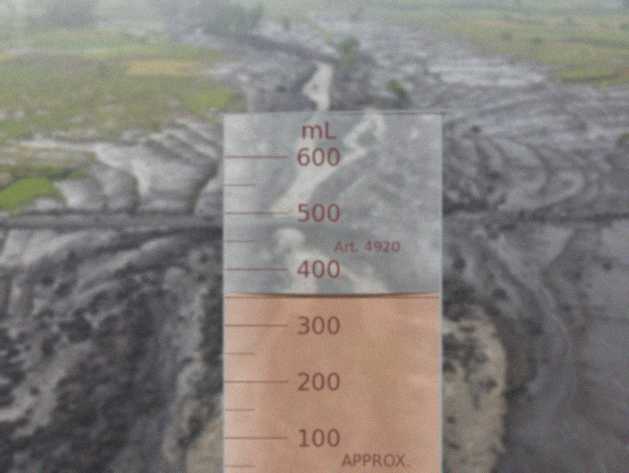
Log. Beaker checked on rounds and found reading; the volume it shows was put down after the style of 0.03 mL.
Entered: 350 mL
